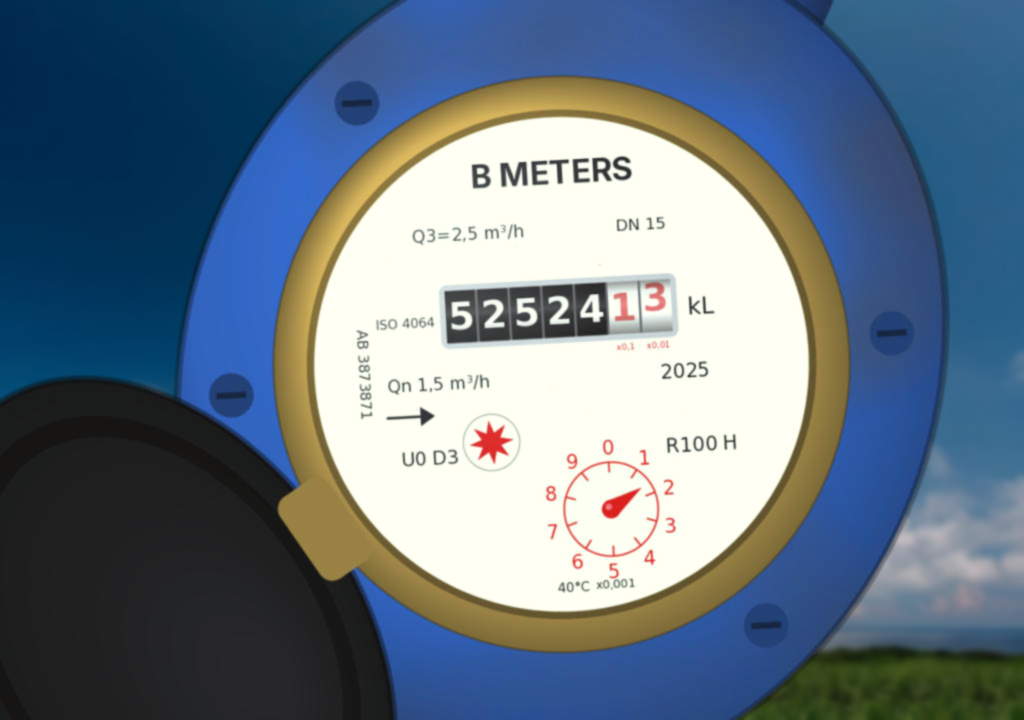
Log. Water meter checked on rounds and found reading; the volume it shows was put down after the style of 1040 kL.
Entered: 52524.131 kL
